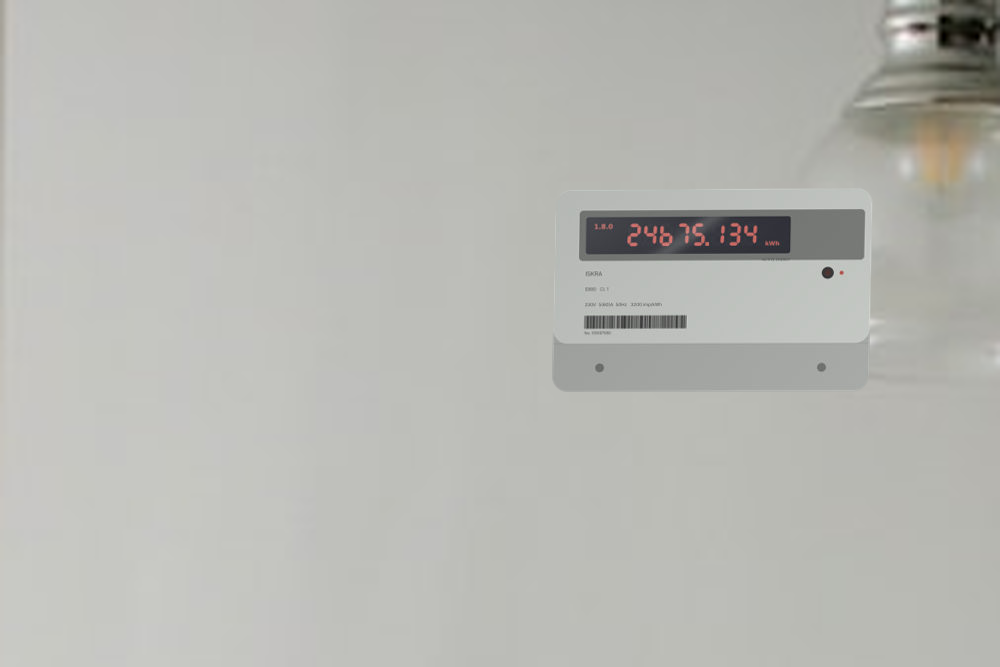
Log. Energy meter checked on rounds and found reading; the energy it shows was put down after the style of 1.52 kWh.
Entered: 24675.134 kWh
